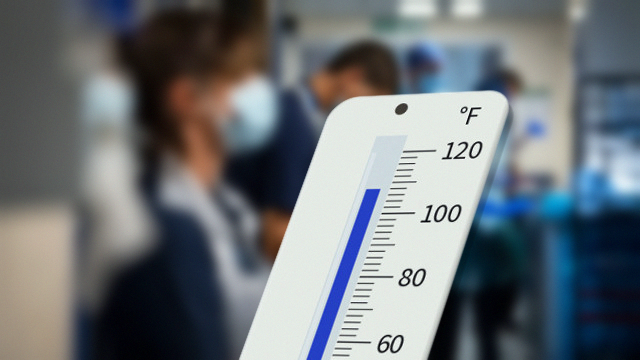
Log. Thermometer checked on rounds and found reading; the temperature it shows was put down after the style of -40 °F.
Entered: 108 °F
